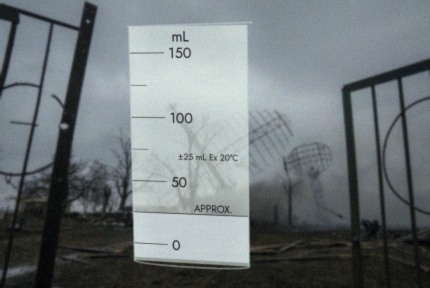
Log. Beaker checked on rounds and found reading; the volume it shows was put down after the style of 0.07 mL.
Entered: 25 mL
